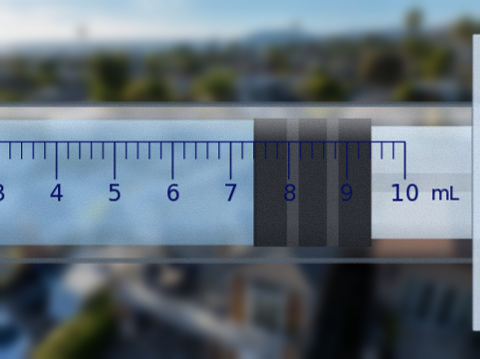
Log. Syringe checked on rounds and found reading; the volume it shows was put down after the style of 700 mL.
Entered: 7.4 mL
